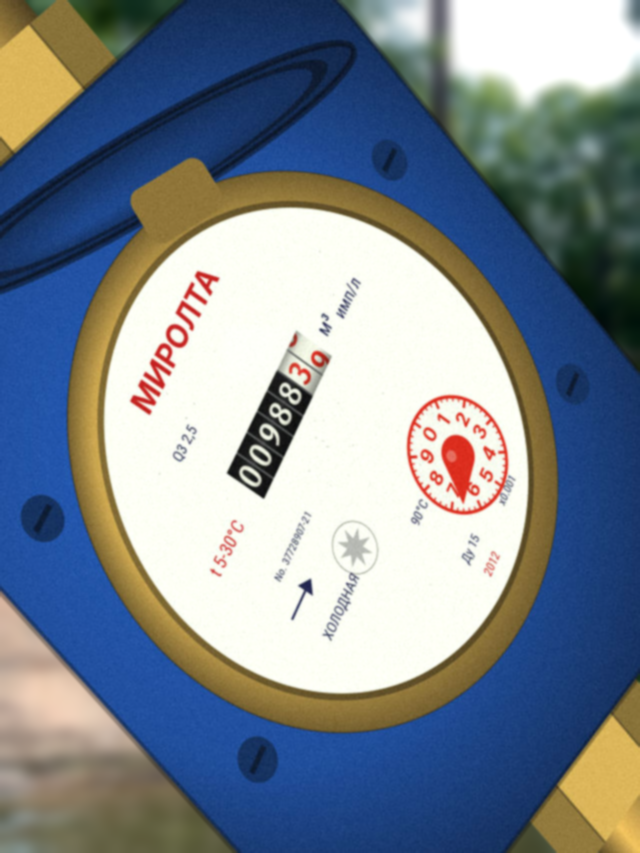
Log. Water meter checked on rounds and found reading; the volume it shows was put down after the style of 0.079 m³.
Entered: 988.386 m³
